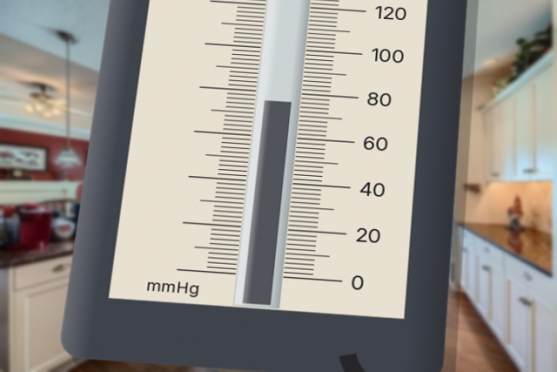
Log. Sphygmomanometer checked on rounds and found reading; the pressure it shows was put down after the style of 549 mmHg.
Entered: 76 mmHg
